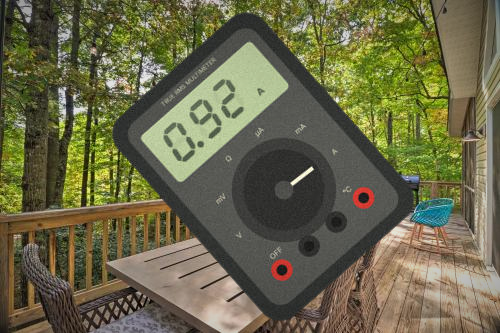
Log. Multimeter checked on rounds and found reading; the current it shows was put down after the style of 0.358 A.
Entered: 0.92 A
